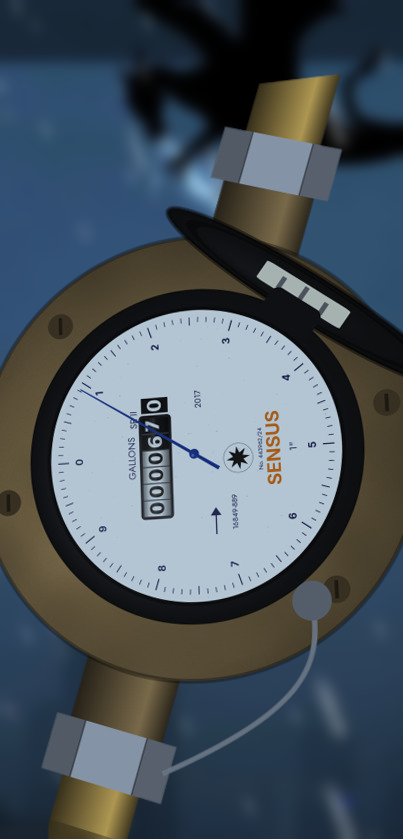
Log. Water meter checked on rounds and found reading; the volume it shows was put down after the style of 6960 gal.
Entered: 670.9 gal
